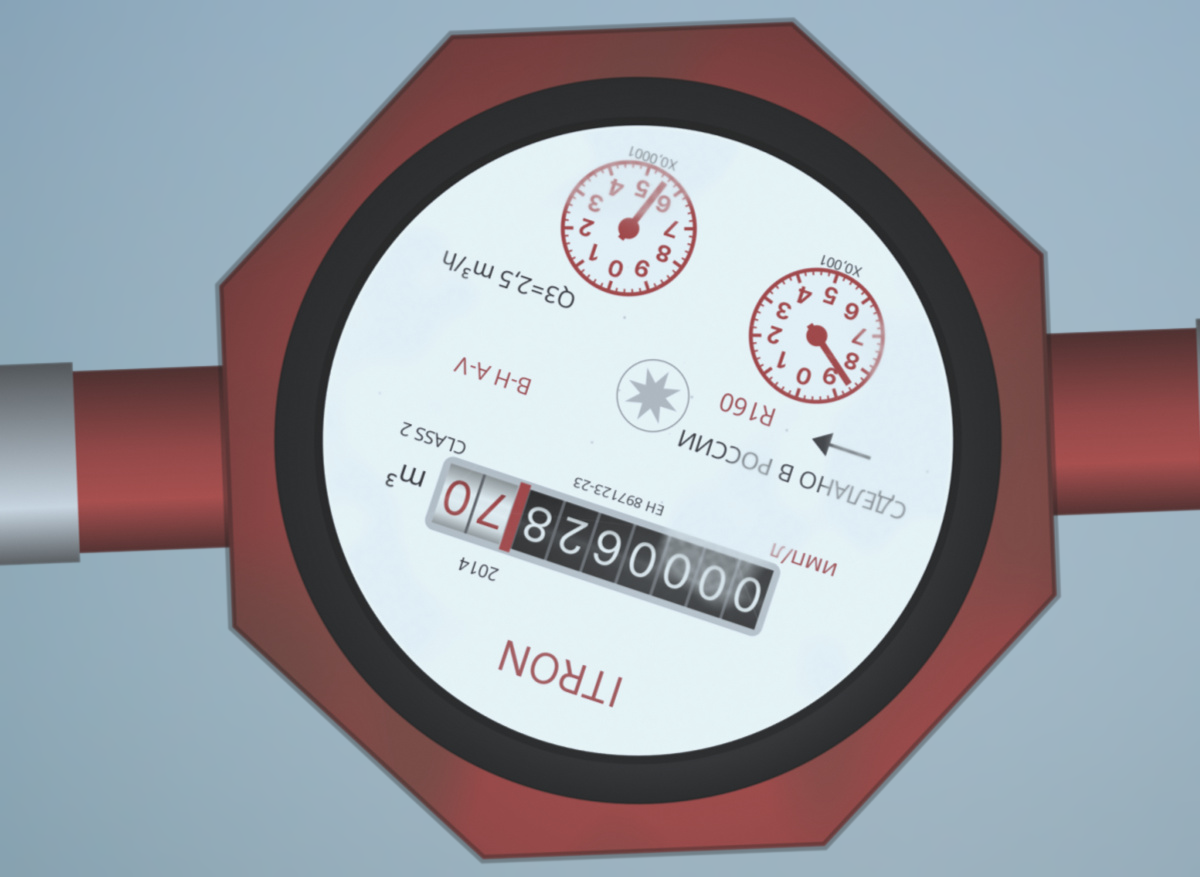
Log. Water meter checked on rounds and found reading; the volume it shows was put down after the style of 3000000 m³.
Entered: 628.7085 m³
